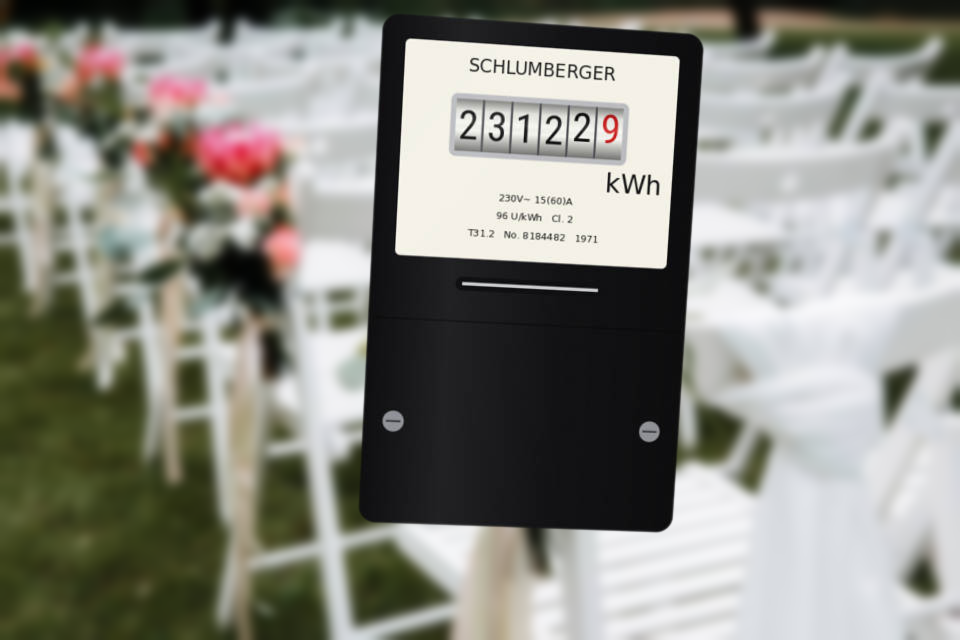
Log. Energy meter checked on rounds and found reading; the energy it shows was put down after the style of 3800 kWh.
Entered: 23122.9 kWh
